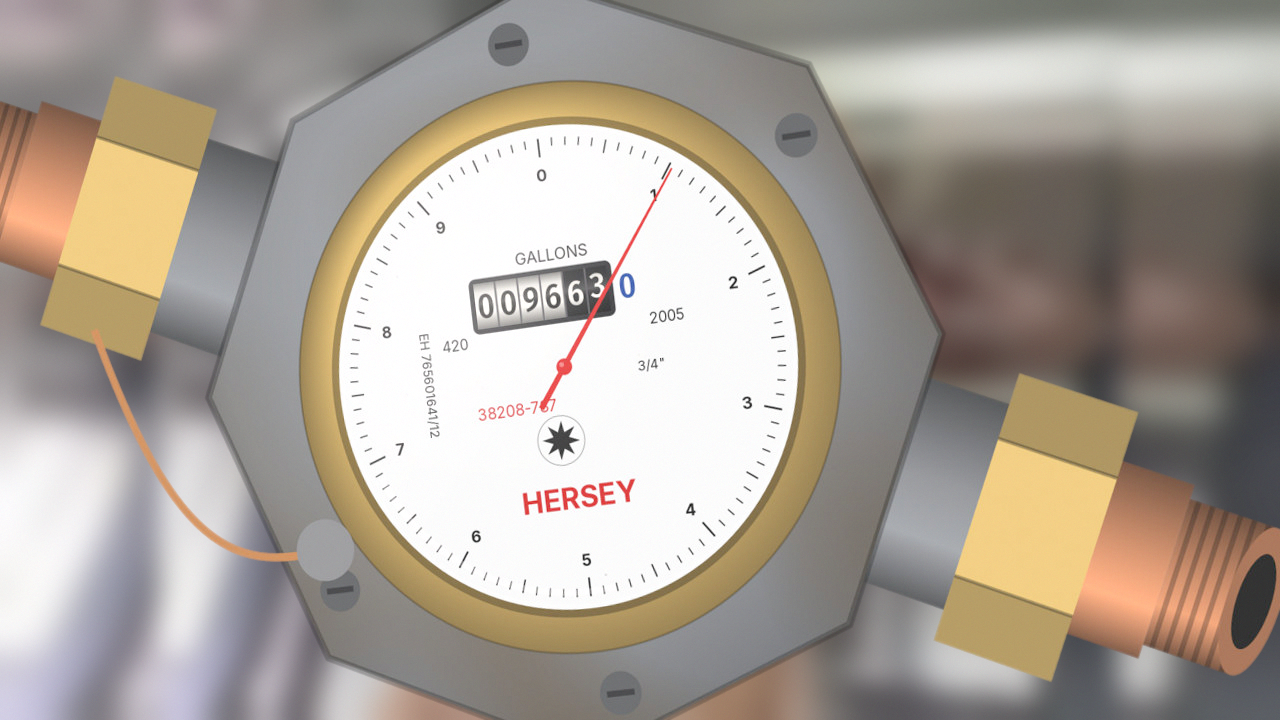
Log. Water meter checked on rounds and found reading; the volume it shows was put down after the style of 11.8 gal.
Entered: 96631.0 gal
